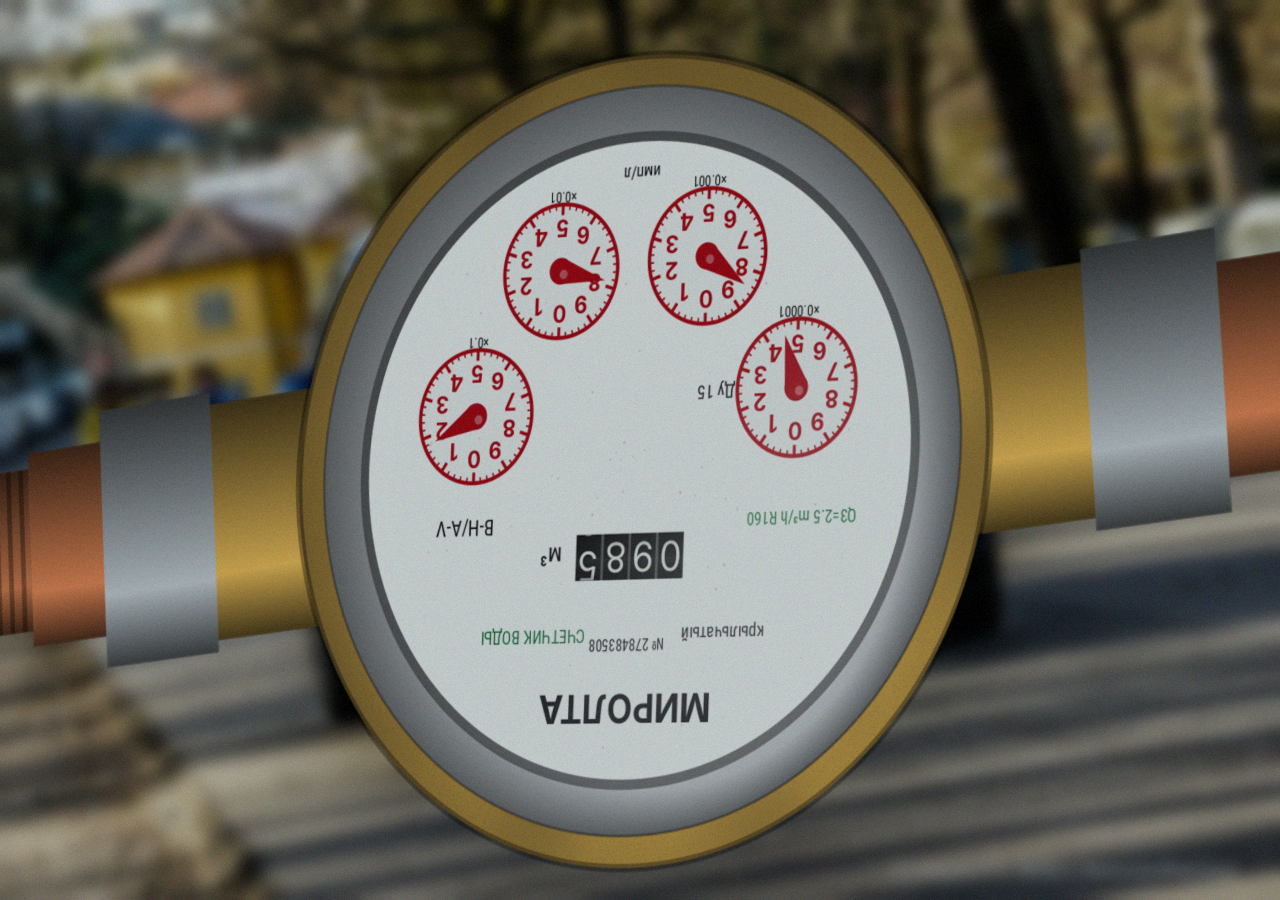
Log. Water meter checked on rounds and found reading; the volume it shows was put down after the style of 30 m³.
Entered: 985.1784 m³
